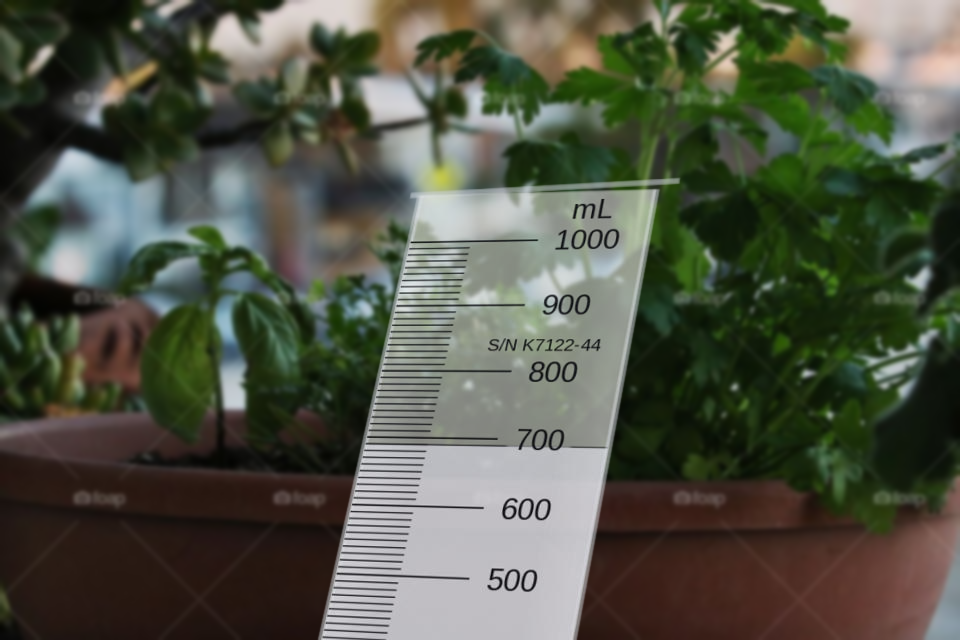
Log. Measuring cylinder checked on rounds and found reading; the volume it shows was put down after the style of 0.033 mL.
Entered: 690 mL
